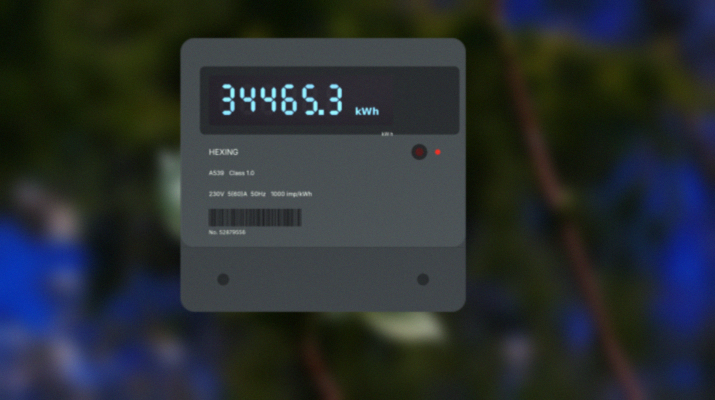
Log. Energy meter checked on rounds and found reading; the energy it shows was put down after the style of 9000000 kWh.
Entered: 34465.3 kWh
